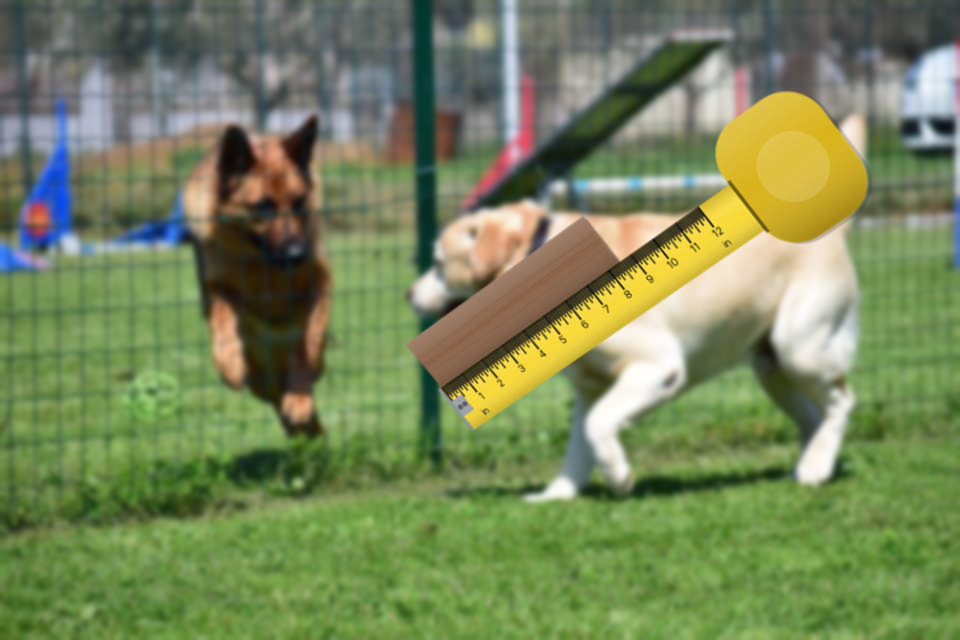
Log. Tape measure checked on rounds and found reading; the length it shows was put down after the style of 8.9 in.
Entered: 8.5 in
